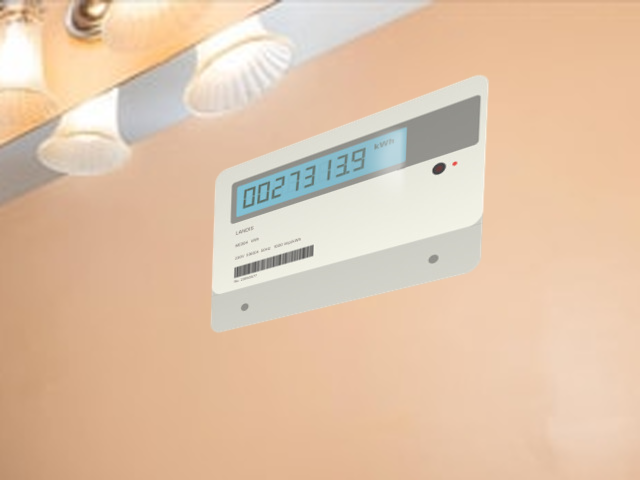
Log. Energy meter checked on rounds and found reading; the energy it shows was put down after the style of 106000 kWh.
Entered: 27313.9 kWh
